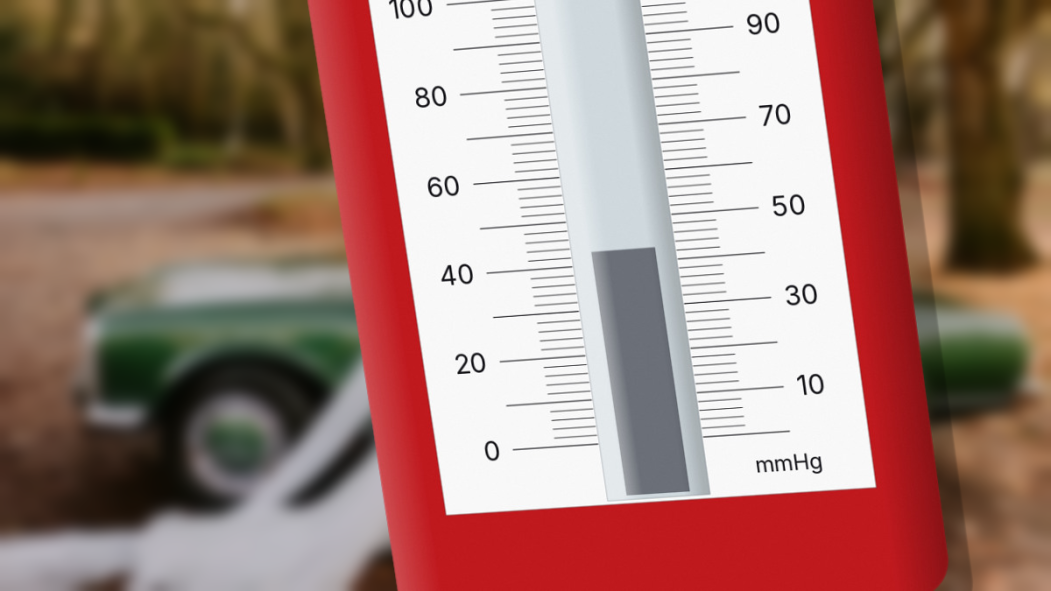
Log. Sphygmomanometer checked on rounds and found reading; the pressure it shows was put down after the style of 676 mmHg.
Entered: 43 mmHg
